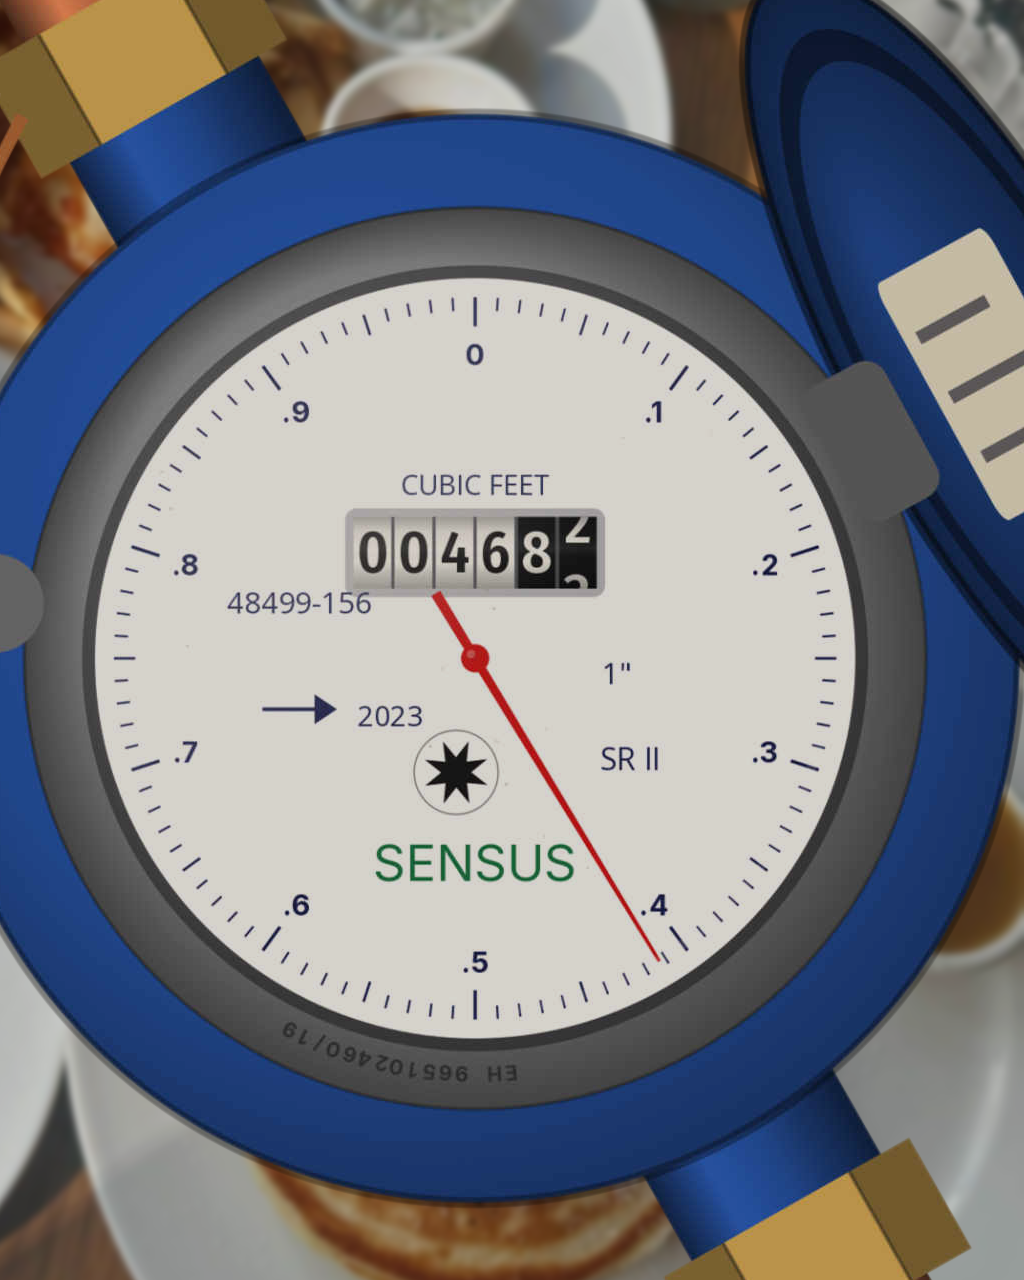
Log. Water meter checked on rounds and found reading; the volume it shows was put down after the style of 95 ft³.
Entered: 4682.41 ft³
